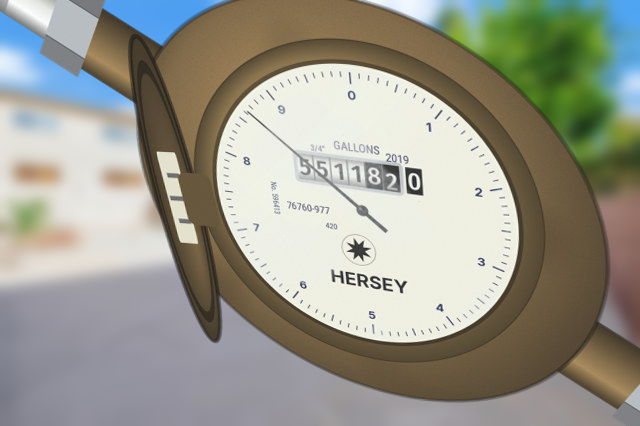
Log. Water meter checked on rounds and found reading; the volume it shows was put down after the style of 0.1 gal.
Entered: 5511818.6 gal
